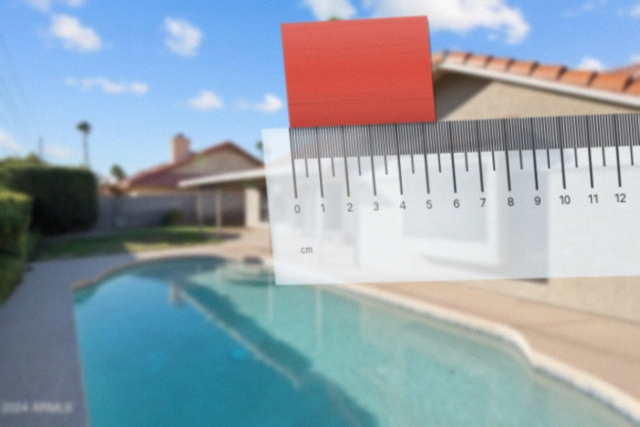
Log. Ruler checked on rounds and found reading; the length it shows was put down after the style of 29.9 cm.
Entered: 5.5 cm
